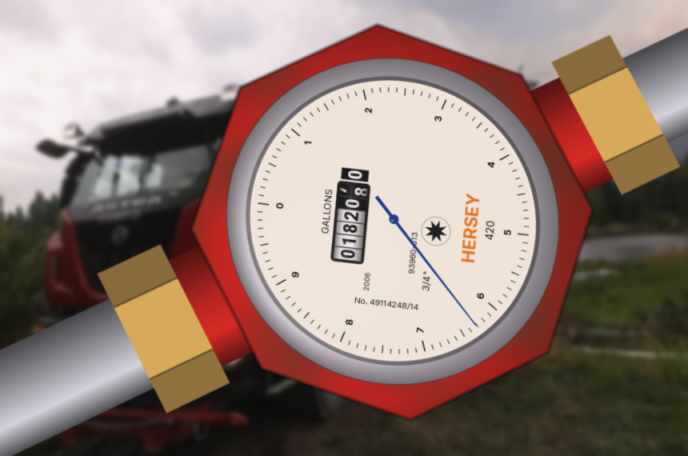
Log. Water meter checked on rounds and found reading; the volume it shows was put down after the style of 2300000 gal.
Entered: 182076.3 gal
